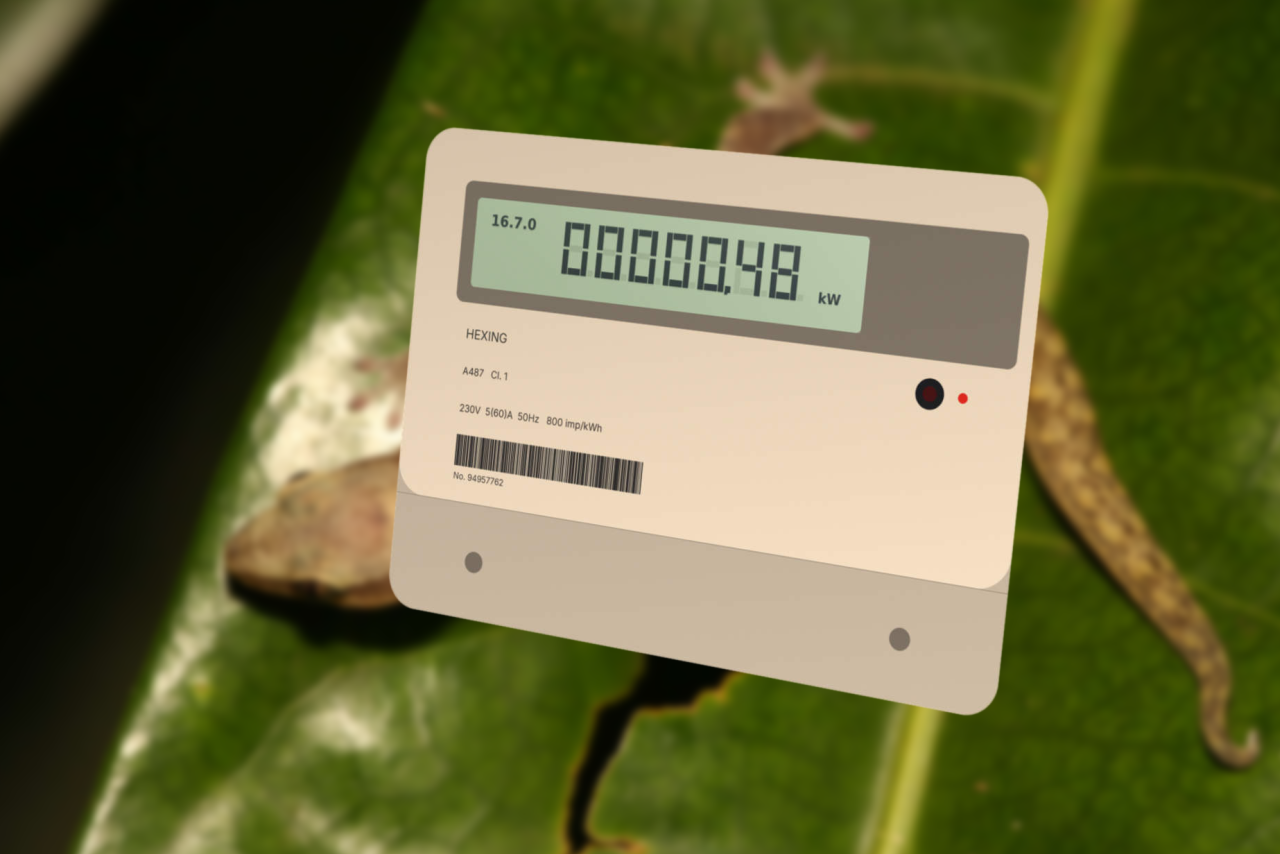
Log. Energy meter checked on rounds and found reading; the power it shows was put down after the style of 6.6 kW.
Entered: 0.48 kW
